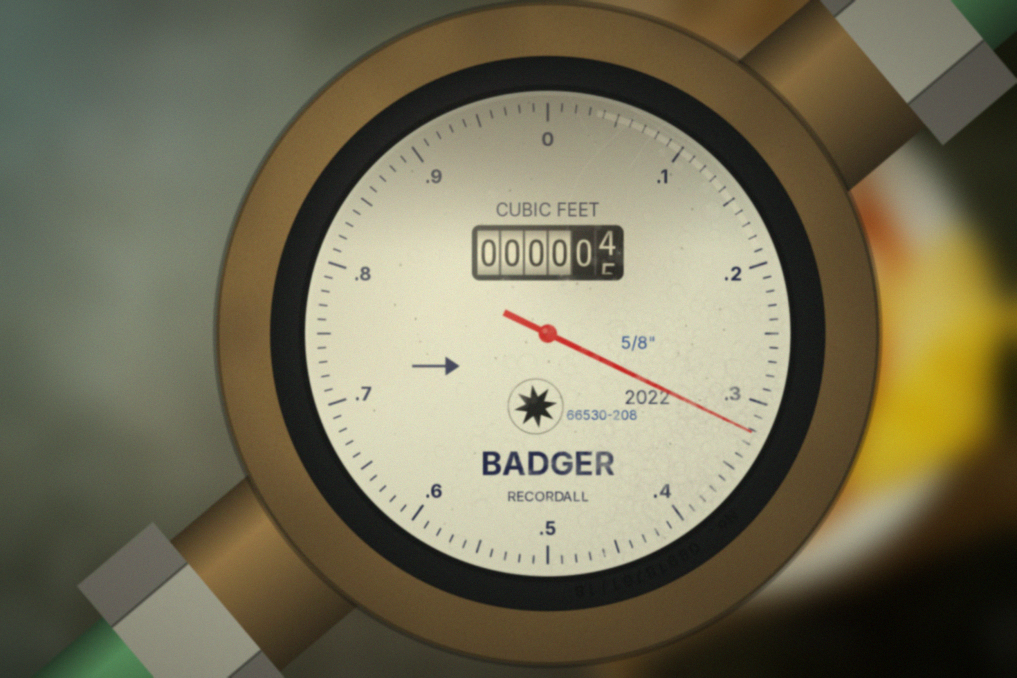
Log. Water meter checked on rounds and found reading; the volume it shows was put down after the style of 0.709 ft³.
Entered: 4.32 ft³
